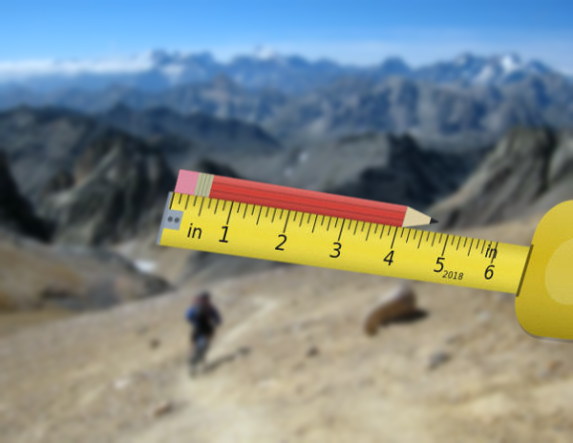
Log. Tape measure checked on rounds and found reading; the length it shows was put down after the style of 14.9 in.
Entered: 4.75 in
